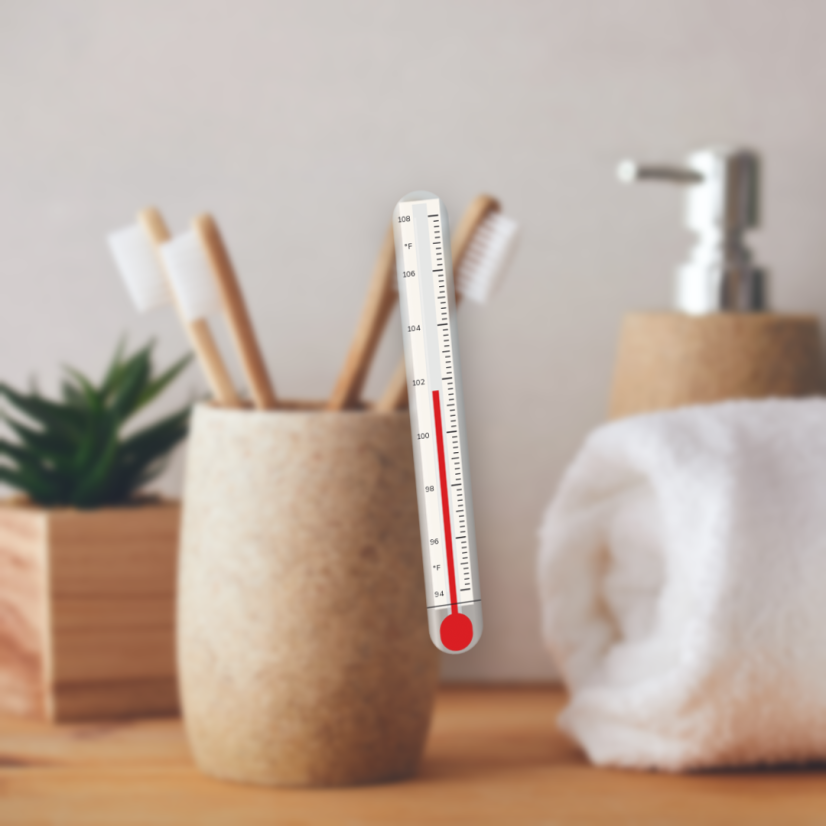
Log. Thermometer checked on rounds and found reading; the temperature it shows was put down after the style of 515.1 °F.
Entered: 101.6 °F
